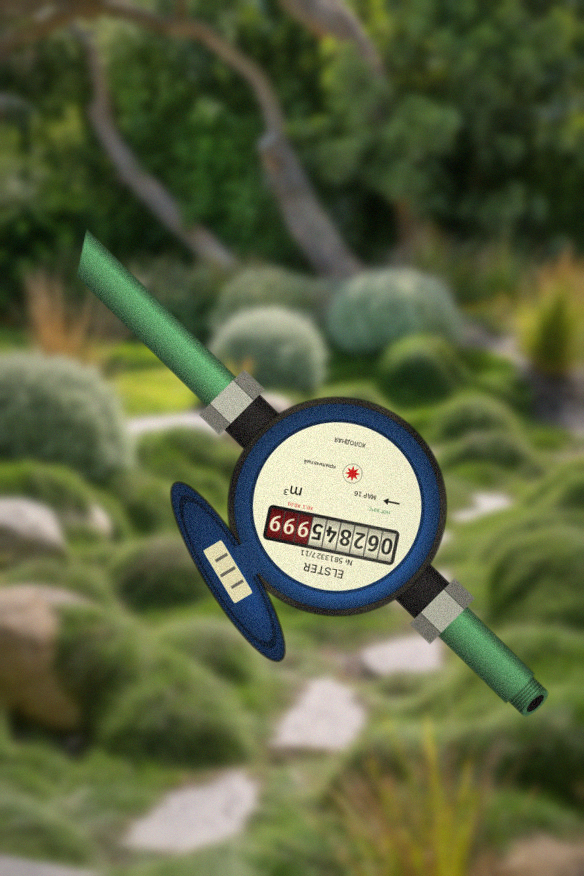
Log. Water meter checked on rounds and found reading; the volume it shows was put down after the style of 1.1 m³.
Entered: 62845.999 m³
